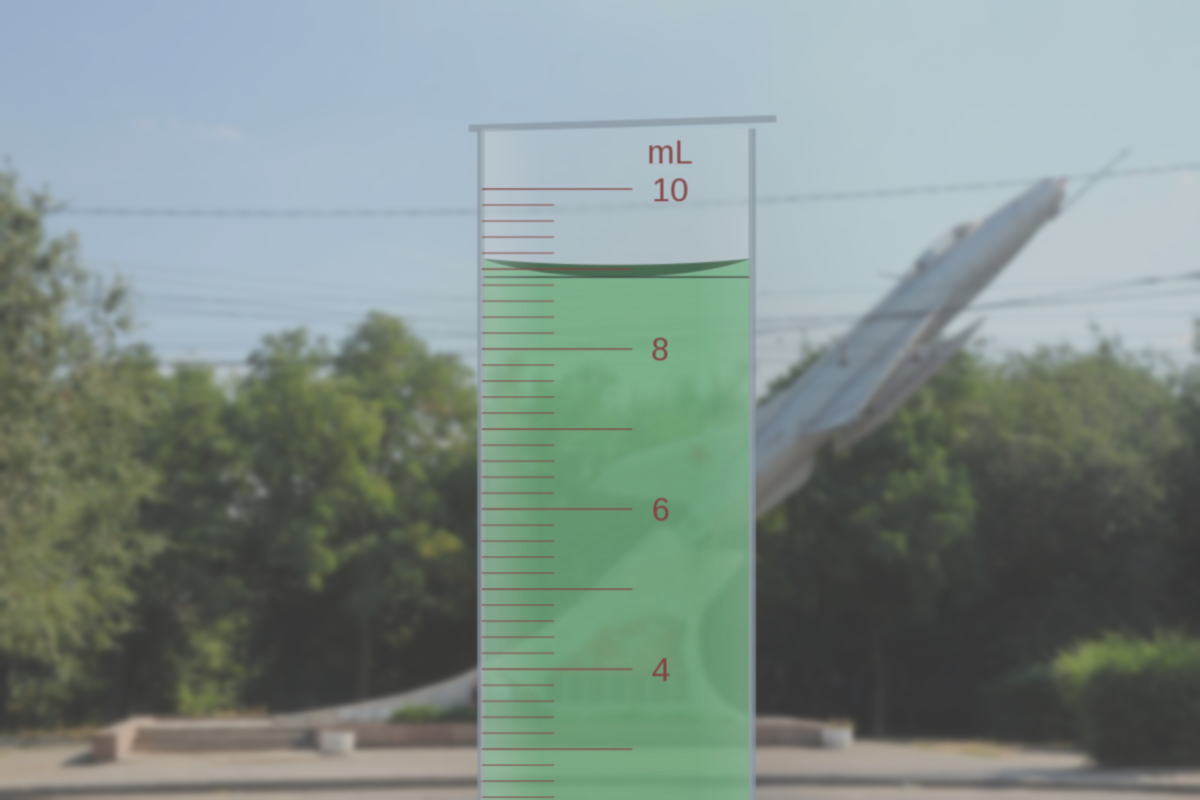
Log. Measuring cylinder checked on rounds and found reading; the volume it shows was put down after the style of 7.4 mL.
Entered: 8.9 mL
